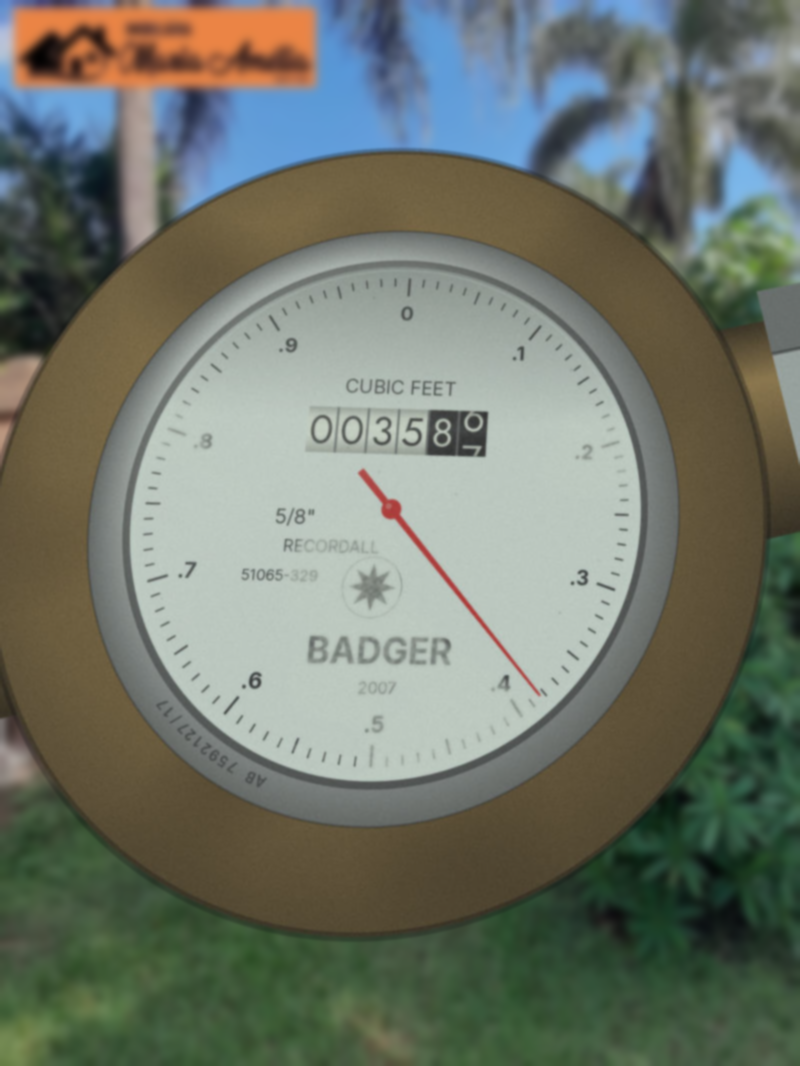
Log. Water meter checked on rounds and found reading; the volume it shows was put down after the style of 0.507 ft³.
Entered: 3586.38 ft³
